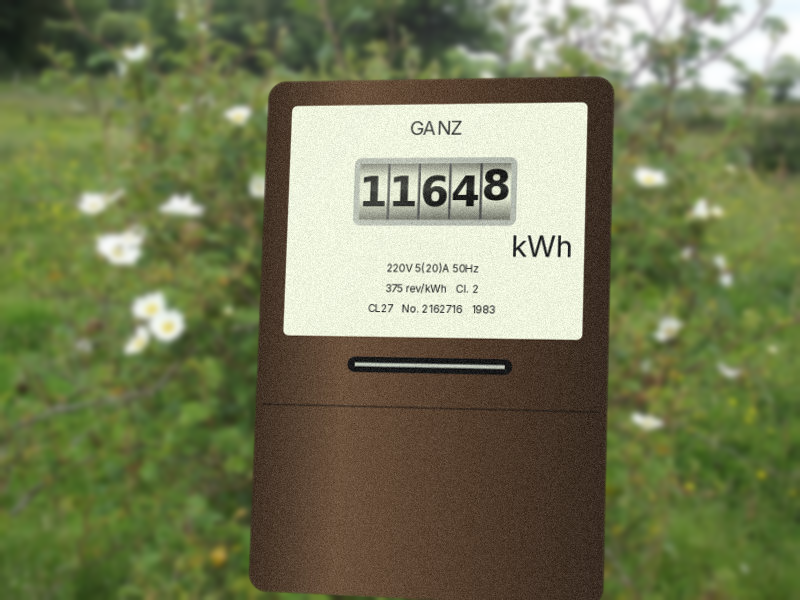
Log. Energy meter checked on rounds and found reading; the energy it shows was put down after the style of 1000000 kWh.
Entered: 11648 kWh
